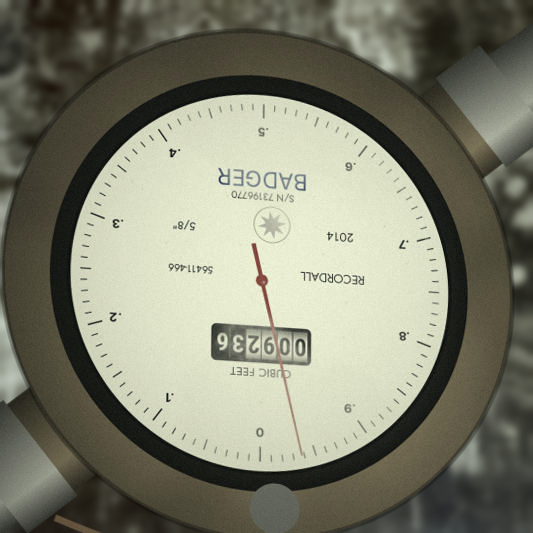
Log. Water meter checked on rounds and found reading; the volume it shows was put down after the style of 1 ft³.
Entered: 9235.96 ft³
